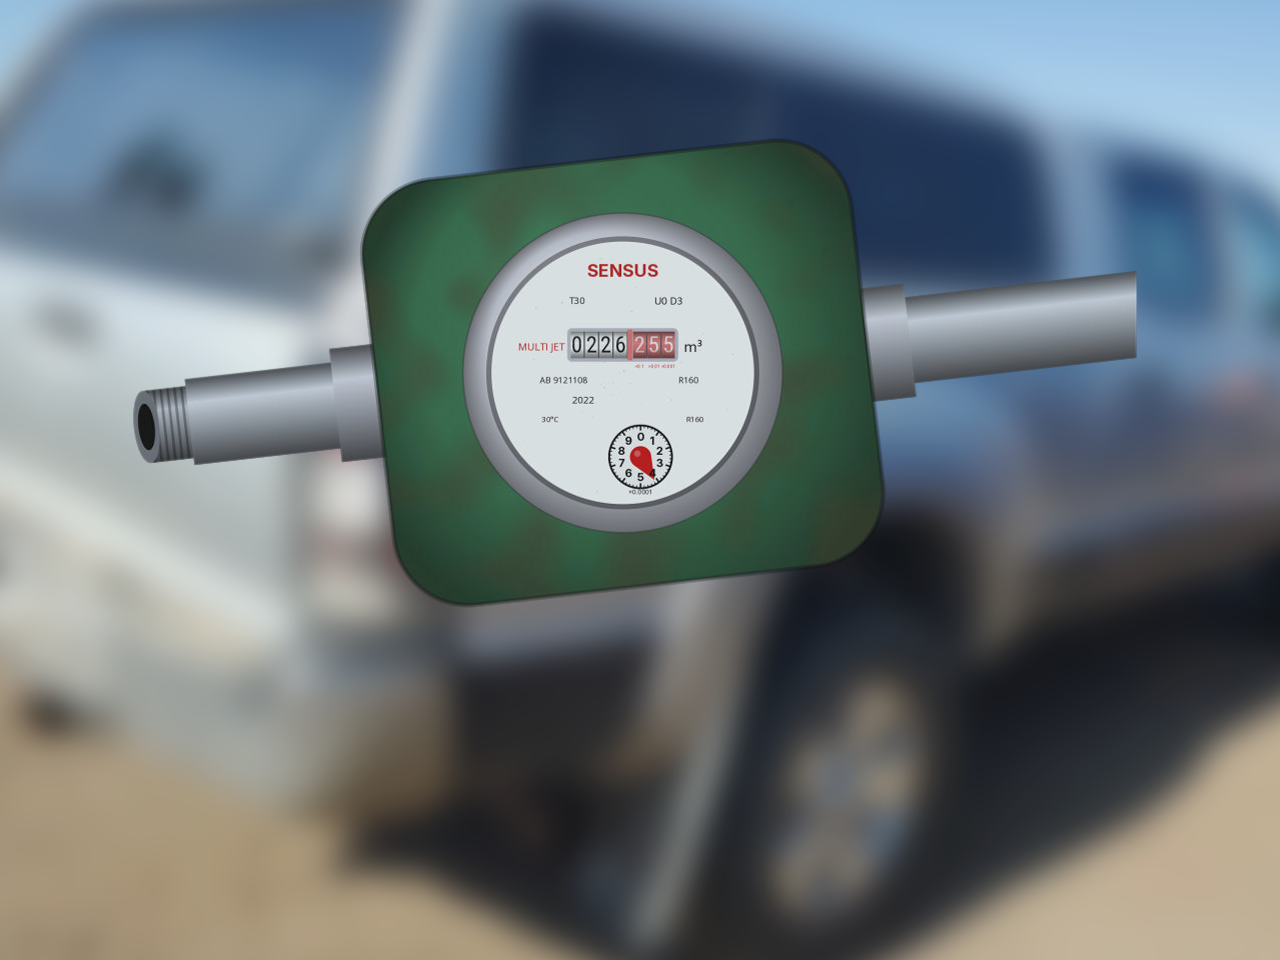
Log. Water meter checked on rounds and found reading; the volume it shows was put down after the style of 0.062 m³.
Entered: 226.2554 m³
